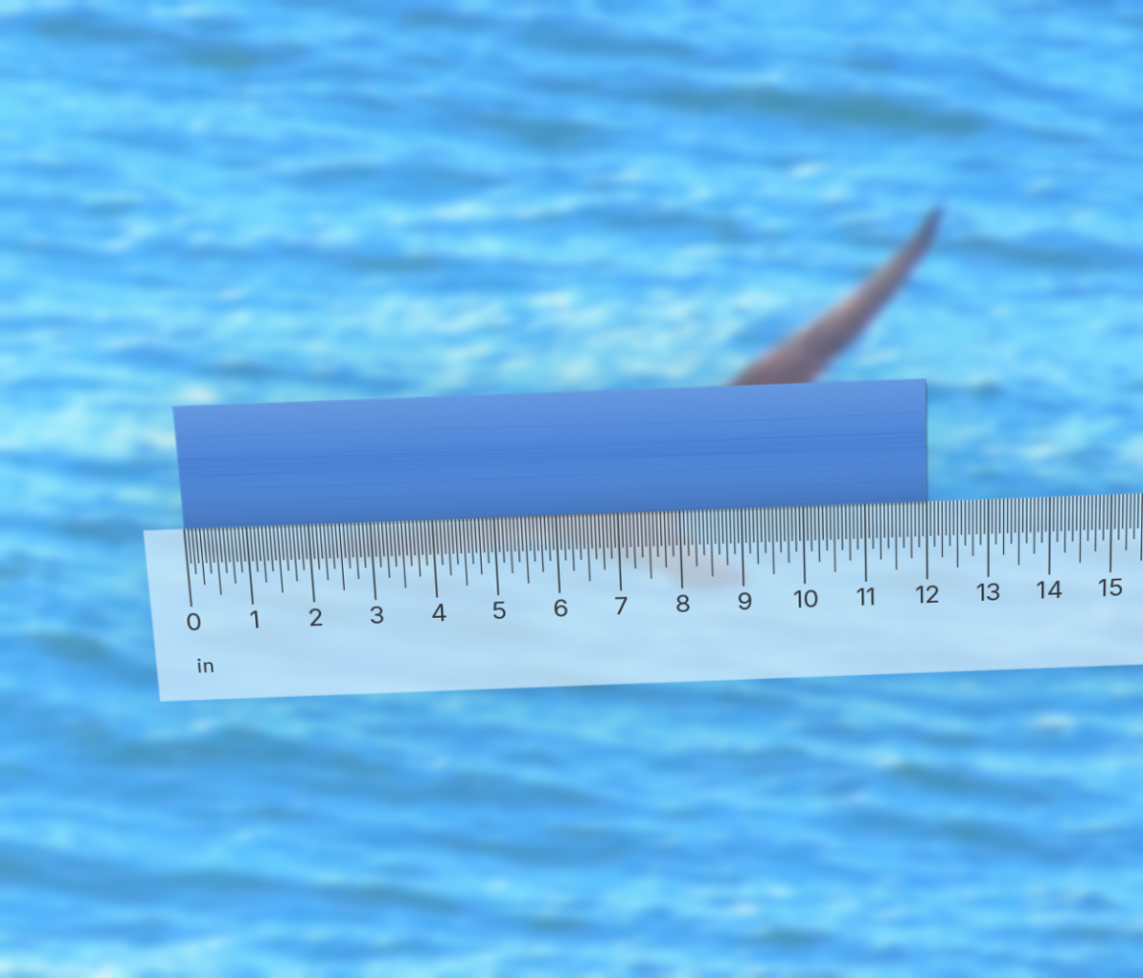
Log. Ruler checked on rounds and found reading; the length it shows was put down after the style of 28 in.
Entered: 12 in
